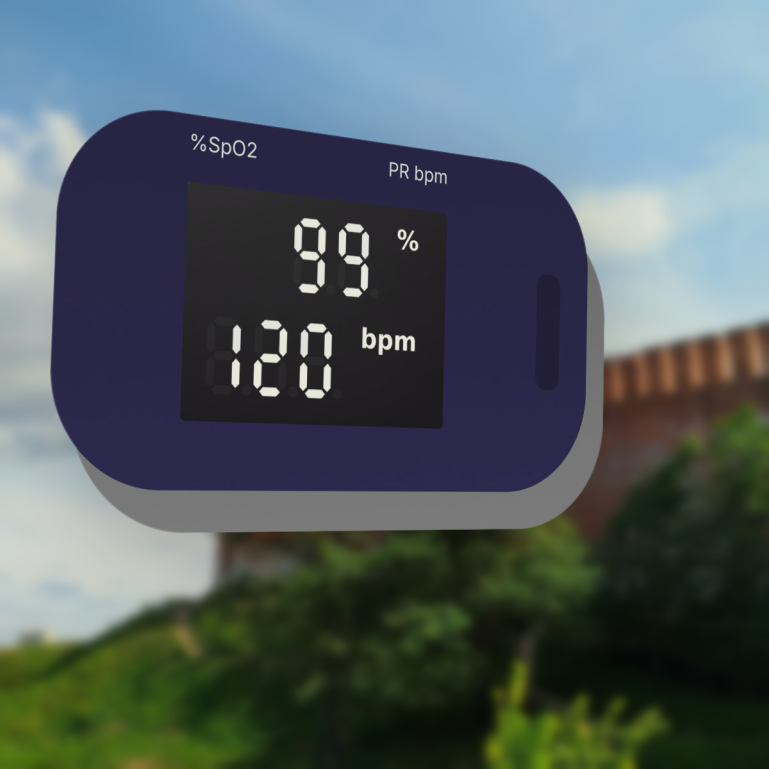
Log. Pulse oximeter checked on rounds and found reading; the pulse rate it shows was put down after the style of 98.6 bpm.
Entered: 120 bpm
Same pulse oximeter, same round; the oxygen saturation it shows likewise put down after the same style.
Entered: 99 %
